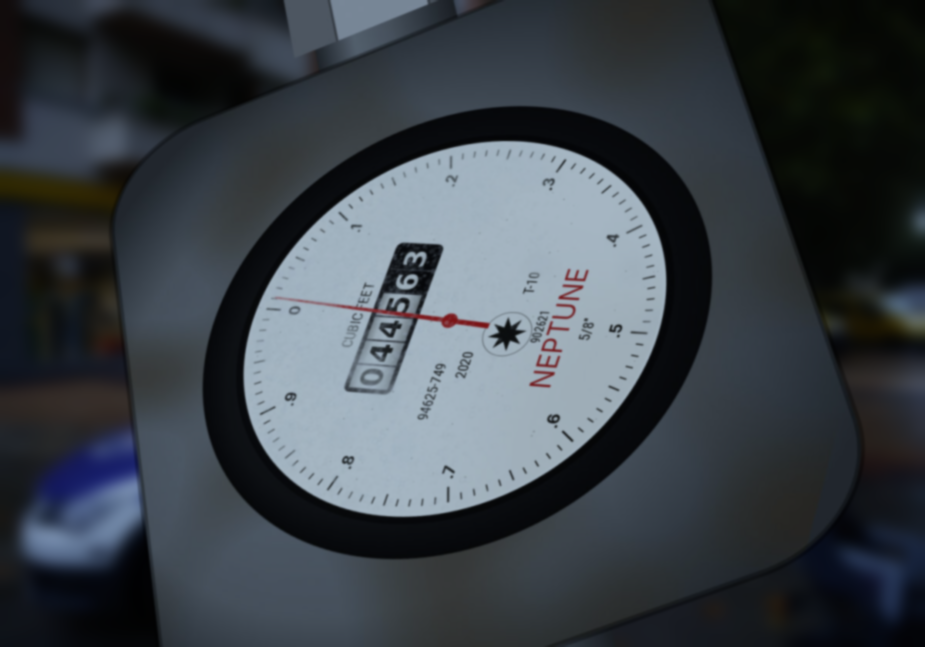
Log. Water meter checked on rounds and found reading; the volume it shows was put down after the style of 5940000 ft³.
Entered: 44563.01 ft³
